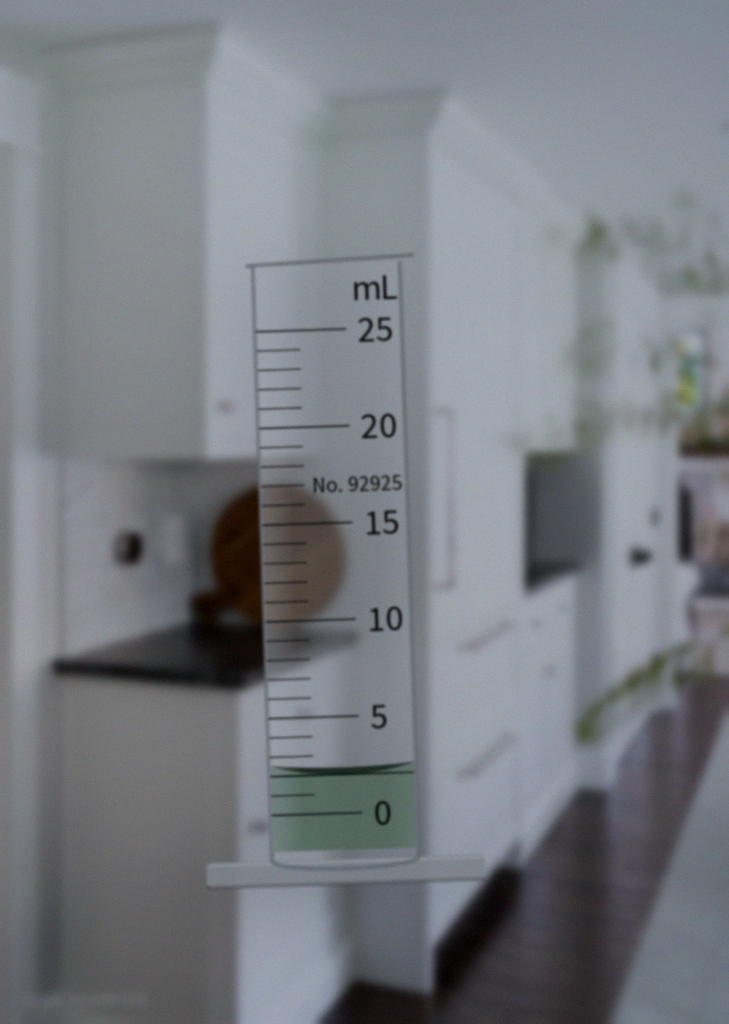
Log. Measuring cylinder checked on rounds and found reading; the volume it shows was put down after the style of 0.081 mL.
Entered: 2 mL
